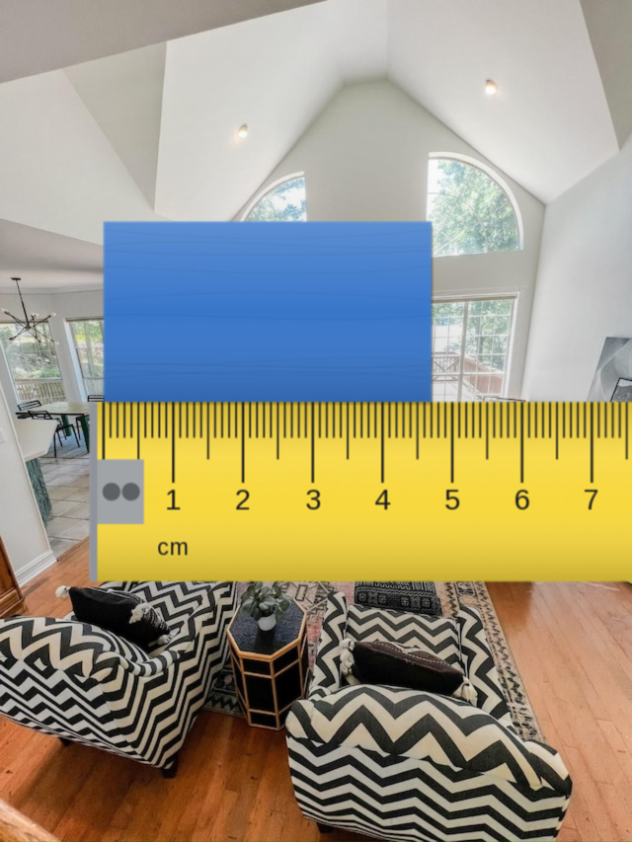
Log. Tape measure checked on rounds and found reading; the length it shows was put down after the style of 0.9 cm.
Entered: 4.7 cm
